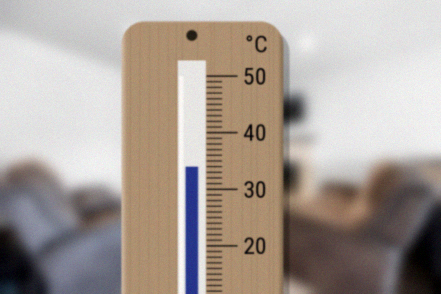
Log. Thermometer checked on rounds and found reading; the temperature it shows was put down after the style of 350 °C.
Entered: 34 °C
